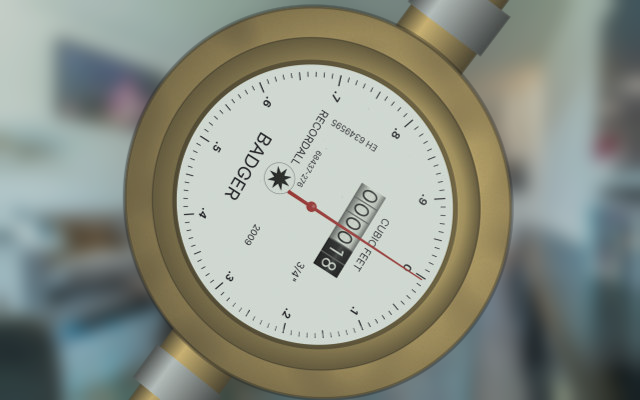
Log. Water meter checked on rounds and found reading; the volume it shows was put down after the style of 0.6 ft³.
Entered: 18.00 ft³
